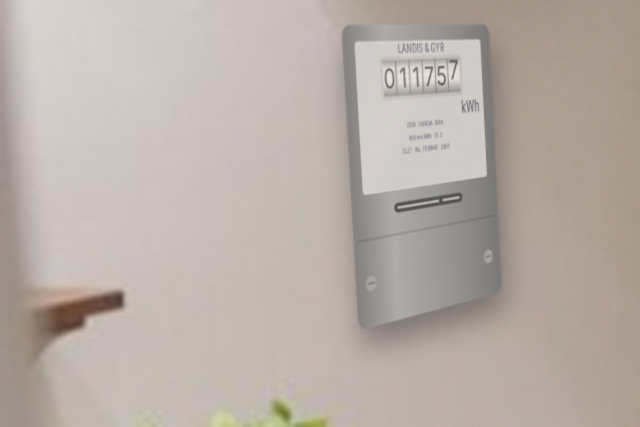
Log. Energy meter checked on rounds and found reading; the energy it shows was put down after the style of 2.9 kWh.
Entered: 11757 kWh
